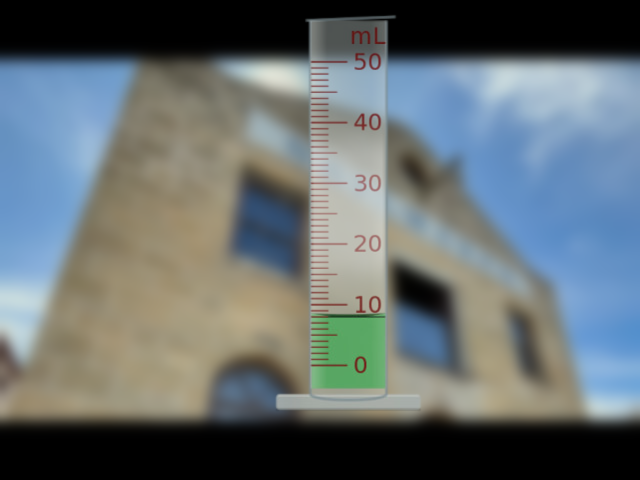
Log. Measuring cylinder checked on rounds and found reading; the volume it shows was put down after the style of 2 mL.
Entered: 8 mL
